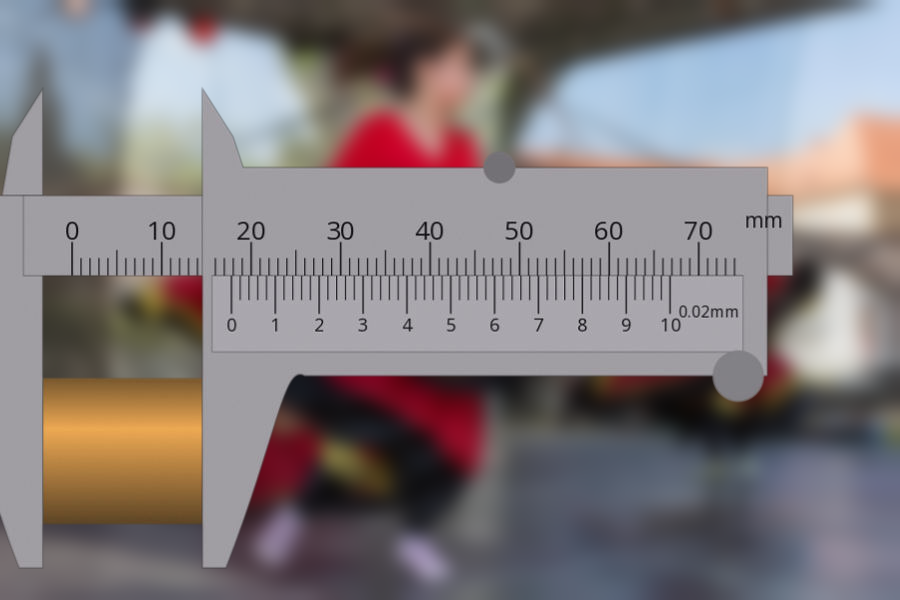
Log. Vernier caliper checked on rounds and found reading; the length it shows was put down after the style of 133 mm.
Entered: 17.8 mm
